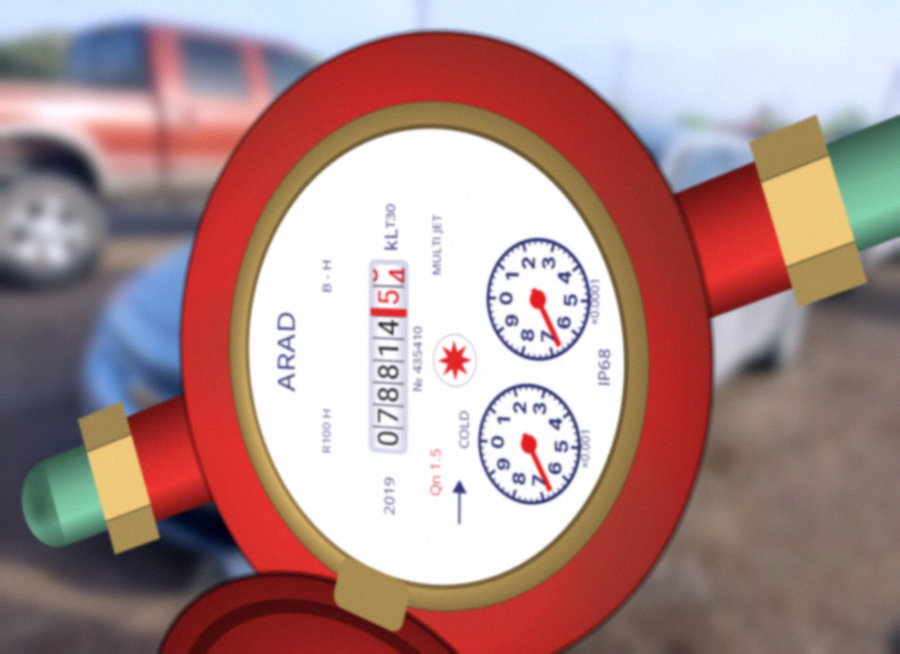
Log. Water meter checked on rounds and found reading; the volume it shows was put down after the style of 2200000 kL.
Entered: 78814.5366 kL
